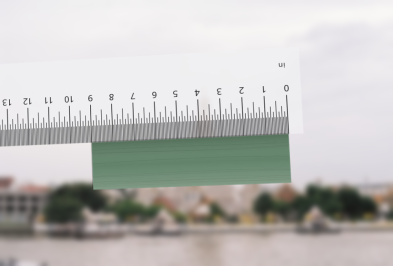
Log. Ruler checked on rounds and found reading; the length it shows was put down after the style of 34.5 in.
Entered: 9 in
